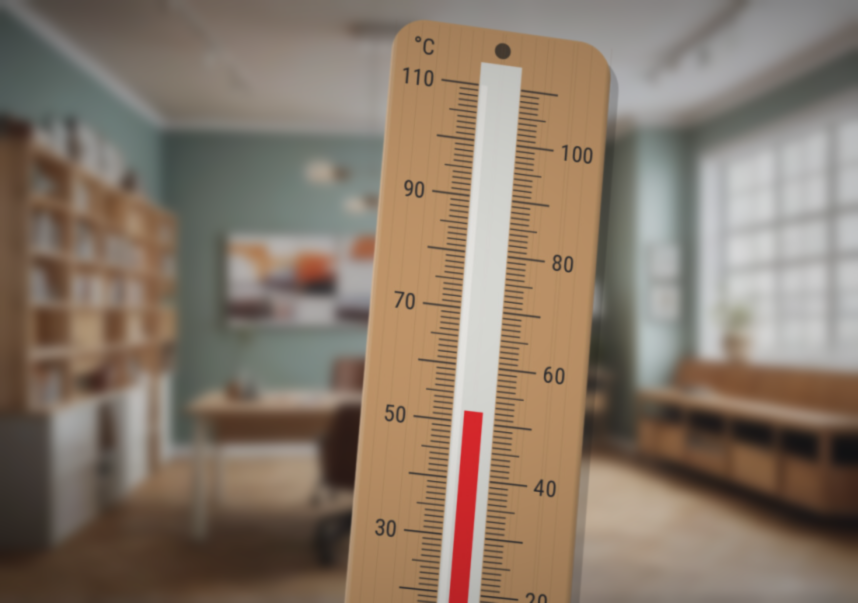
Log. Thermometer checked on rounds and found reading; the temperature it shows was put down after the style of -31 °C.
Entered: 52 °C
